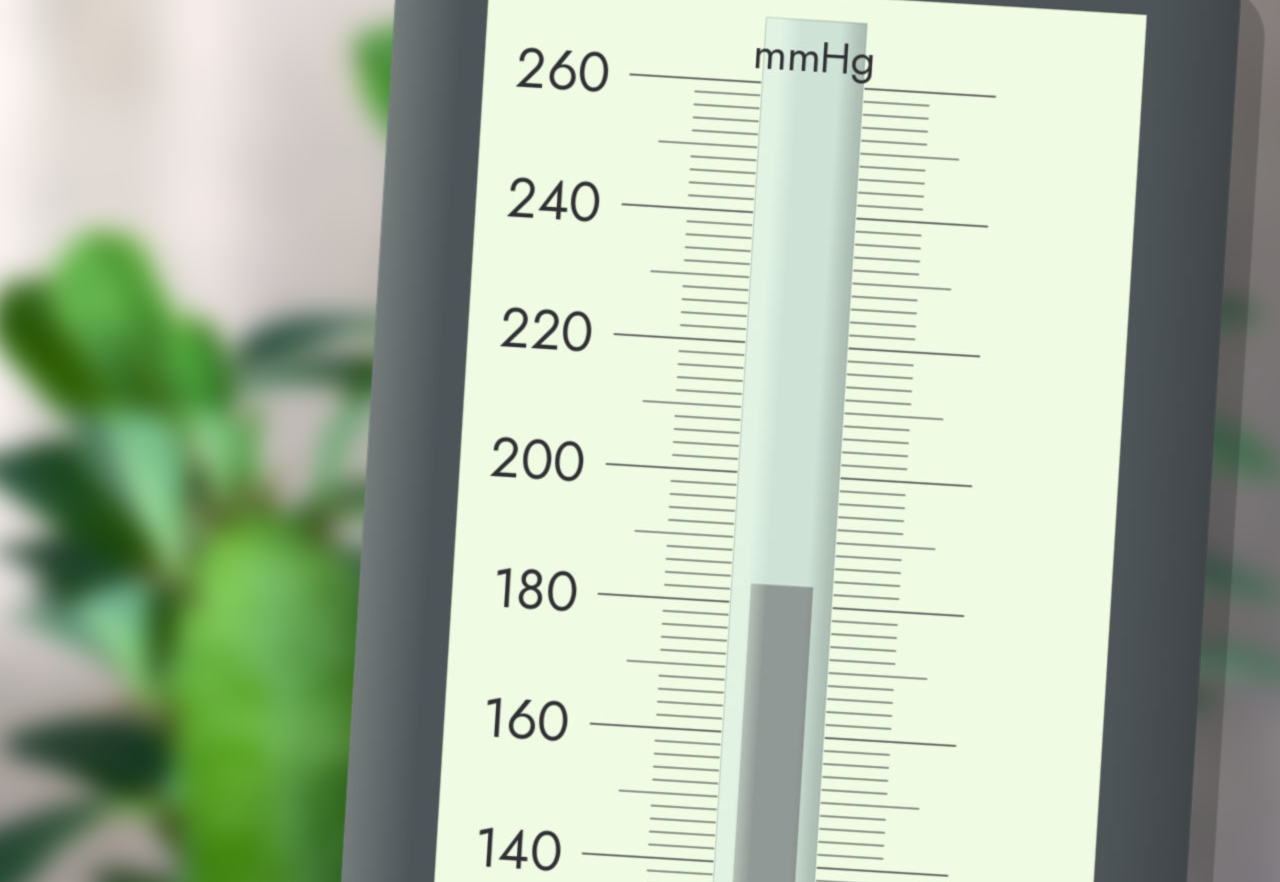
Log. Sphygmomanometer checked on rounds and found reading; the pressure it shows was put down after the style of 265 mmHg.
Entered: 183 mmHg
